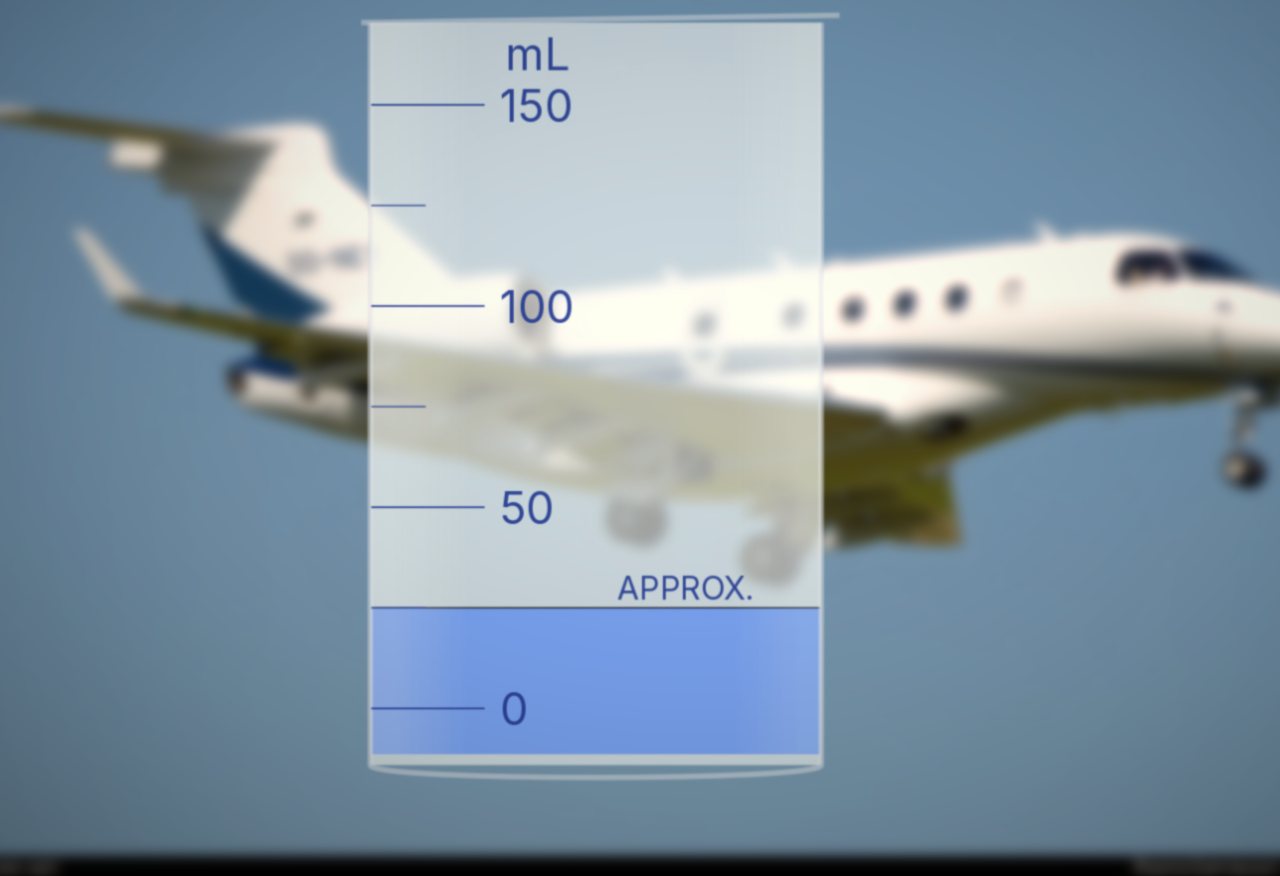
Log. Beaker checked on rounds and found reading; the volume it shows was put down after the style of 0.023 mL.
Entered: 25 mL
